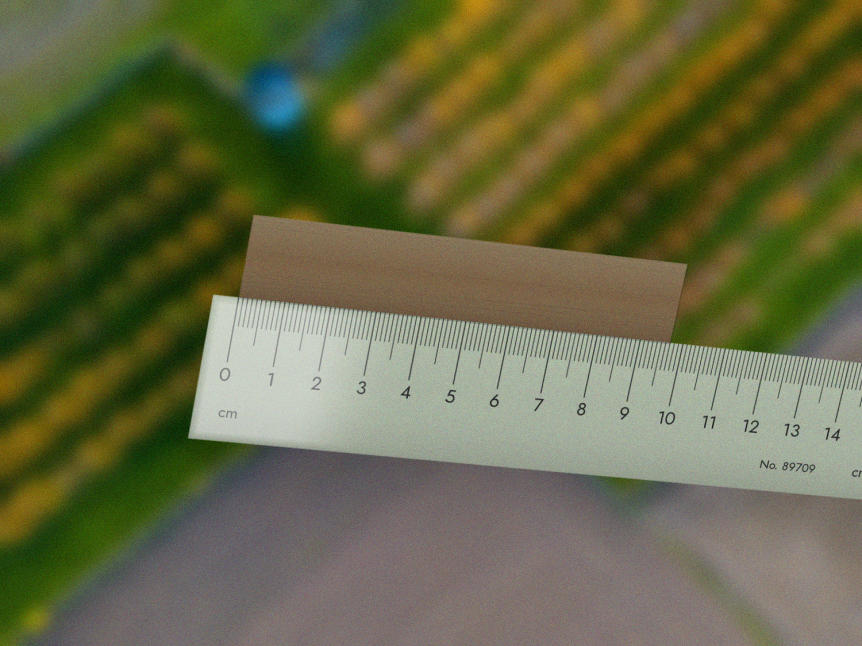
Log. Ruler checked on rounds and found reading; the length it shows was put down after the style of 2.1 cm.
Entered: 9.7 cm
